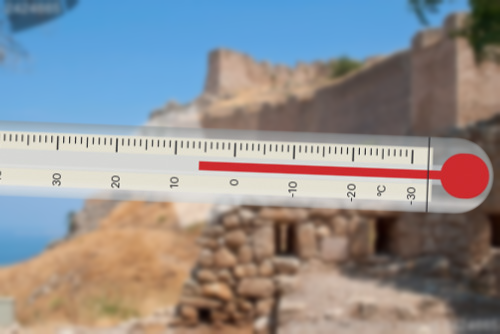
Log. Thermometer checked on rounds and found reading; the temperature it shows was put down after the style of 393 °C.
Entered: 6 °C
